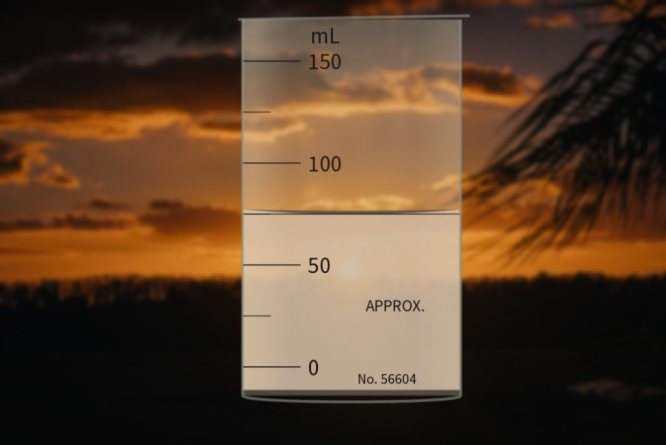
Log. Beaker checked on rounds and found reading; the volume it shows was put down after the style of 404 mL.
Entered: 75 mL
